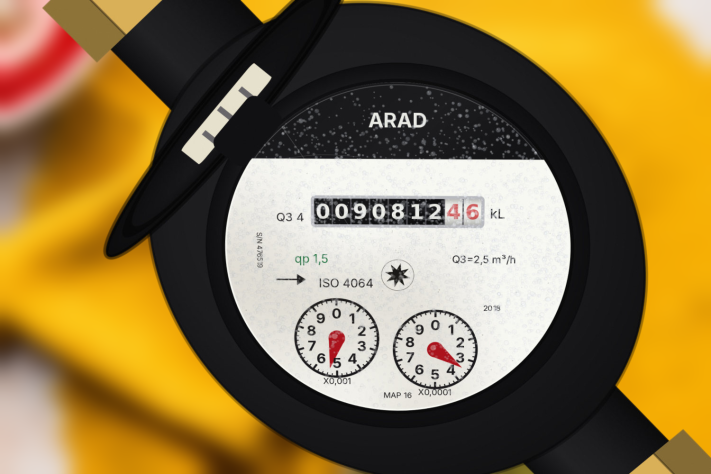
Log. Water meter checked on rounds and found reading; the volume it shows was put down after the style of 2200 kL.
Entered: 90812.4653 kL
